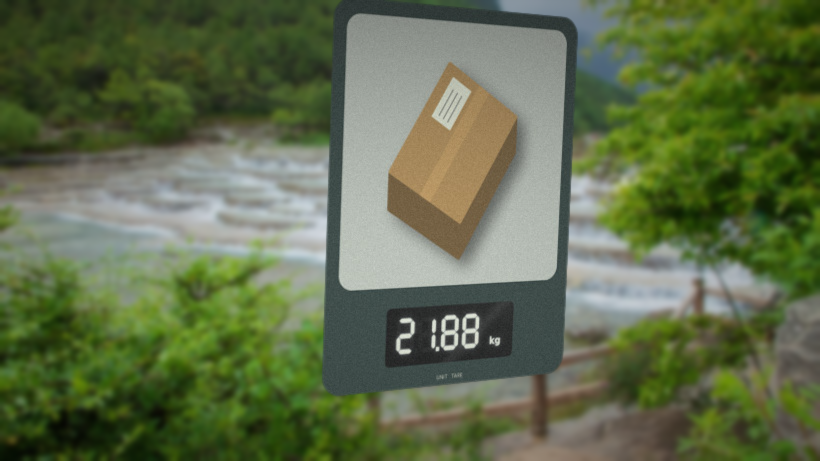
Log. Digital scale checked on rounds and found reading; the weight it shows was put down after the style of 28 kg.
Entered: 21.88 kg
